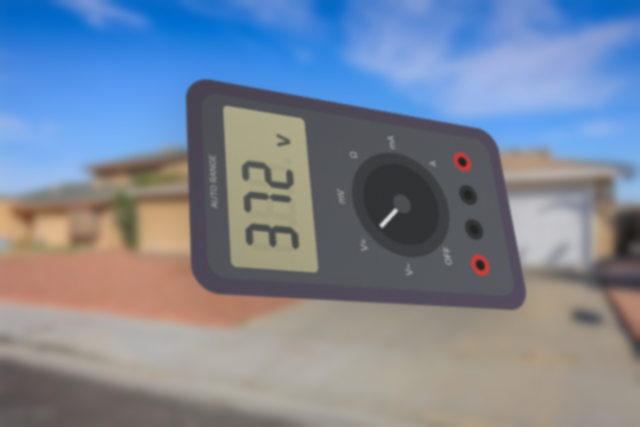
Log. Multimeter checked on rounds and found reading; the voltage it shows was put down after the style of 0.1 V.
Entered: 372 V
